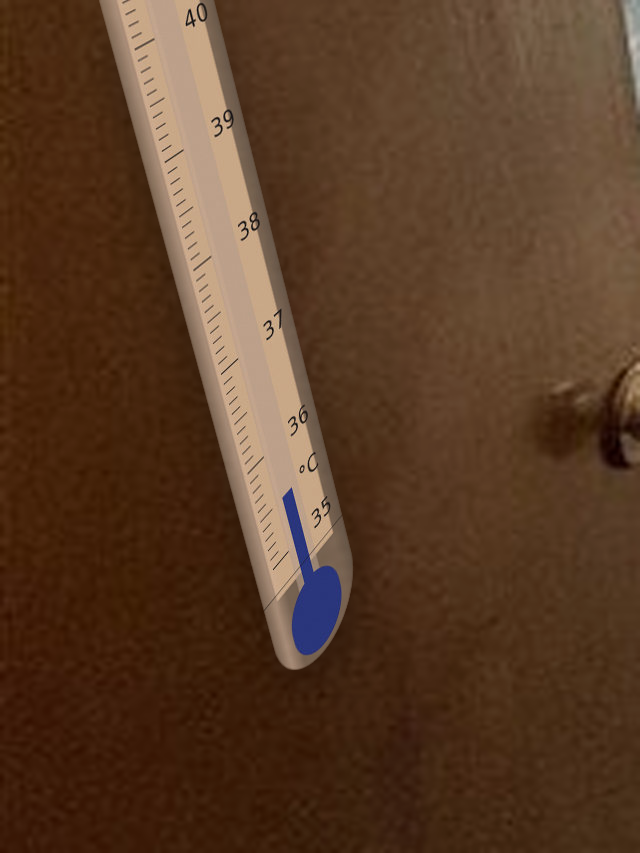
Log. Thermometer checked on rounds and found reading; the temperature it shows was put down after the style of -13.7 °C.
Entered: 35.5 °C
